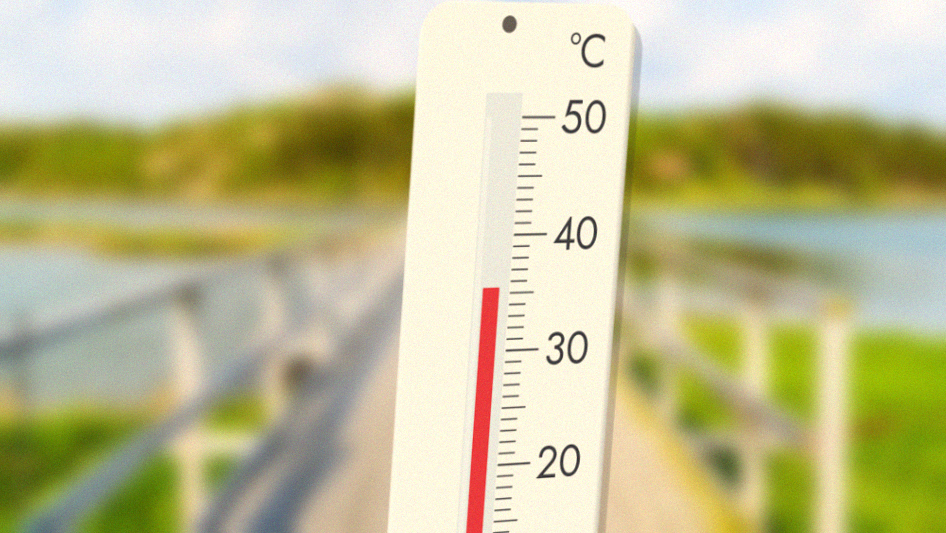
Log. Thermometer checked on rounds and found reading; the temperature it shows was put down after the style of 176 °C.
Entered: 35.5 °C
